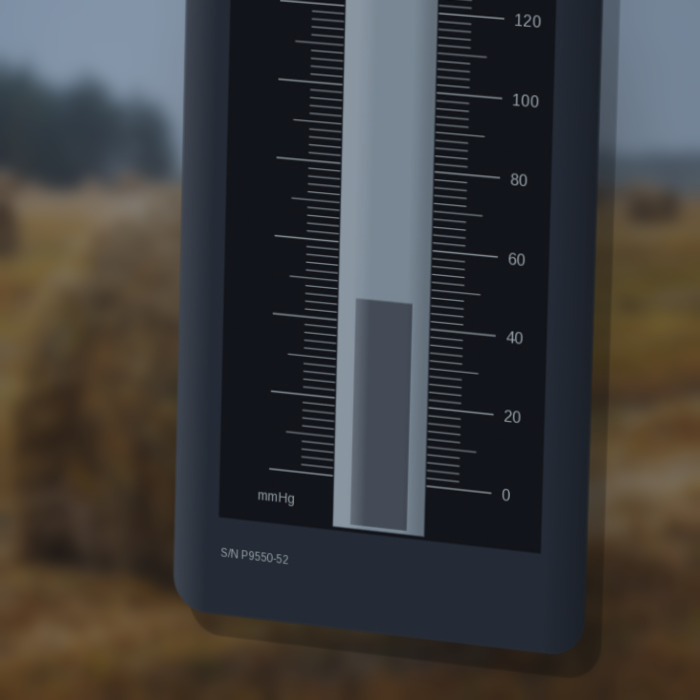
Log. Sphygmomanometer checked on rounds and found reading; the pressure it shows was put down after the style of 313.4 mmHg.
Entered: 46 mmHg
